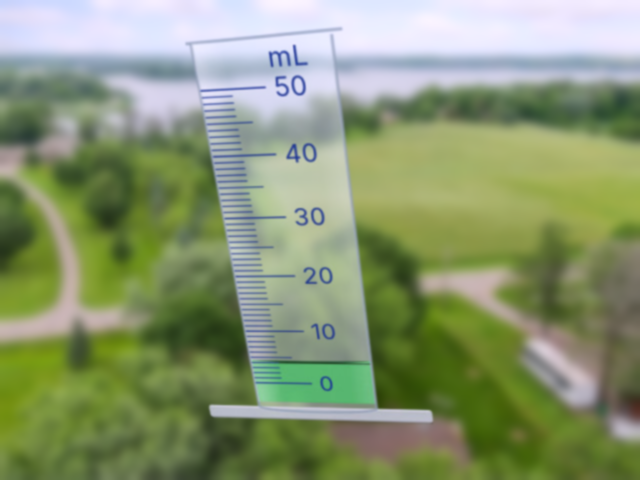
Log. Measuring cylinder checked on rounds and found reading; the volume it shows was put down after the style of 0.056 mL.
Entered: 4 mL
